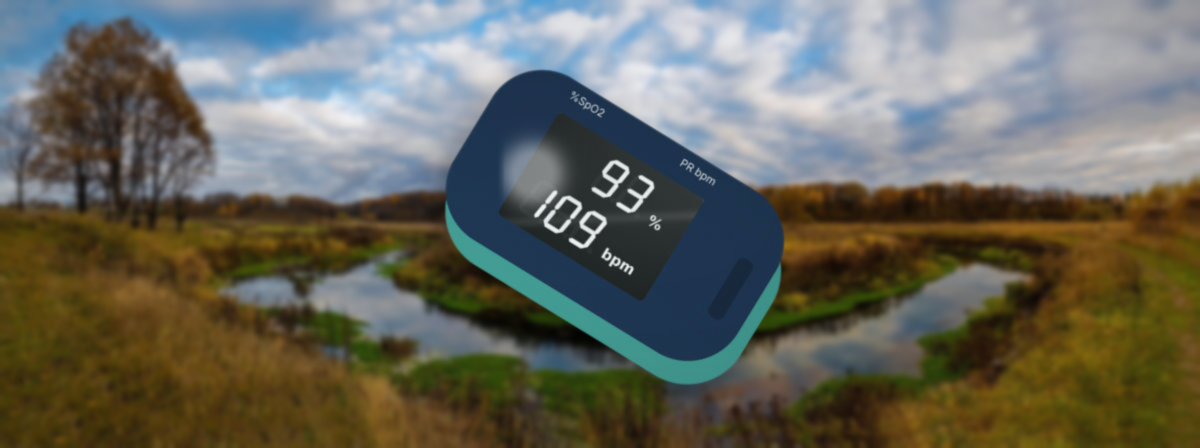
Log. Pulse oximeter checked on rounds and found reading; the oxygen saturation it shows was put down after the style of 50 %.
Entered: 93 %
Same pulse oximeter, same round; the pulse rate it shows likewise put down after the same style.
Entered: 109 bpm
